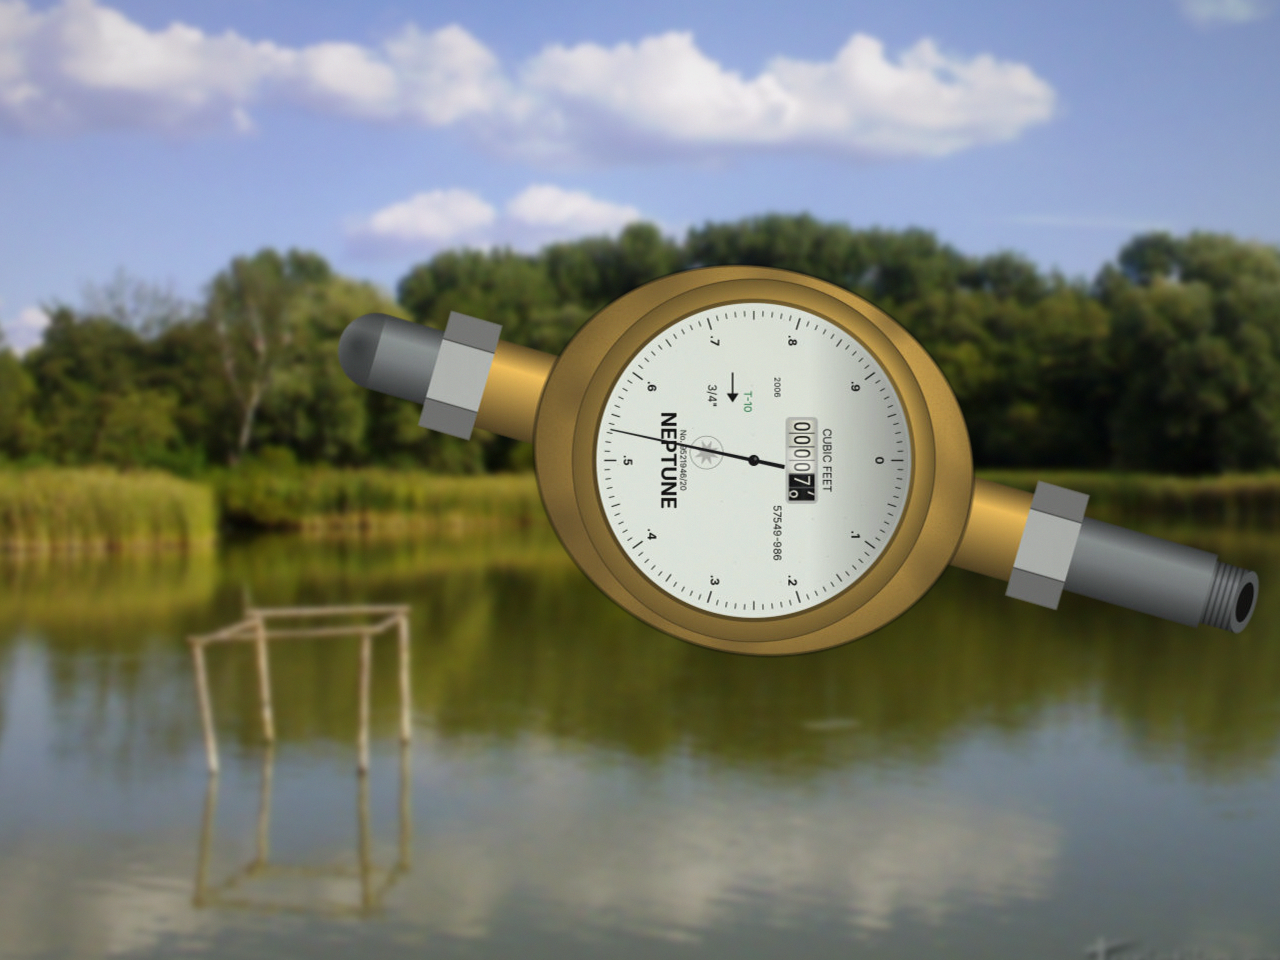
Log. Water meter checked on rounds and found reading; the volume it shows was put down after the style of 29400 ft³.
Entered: 77.53 ft³
